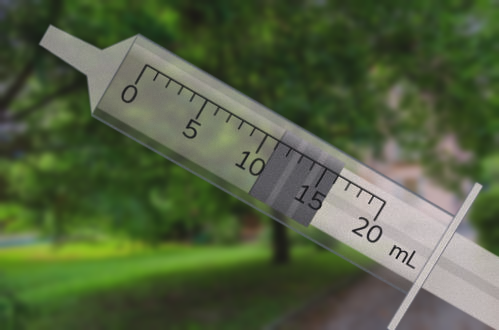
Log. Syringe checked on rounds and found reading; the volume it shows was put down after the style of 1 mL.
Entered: 11 mL
